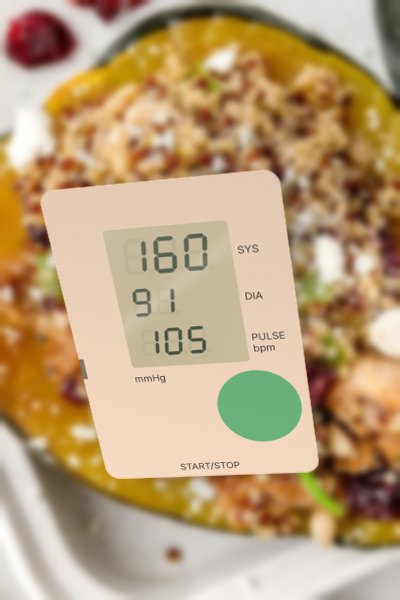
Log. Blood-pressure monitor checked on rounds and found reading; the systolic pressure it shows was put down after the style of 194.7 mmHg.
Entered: 160 mmHg
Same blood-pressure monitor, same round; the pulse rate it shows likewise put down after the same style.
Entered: 105 bpm
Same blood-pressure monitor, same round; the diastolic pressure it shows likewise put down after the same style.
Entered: 91 mmHg
